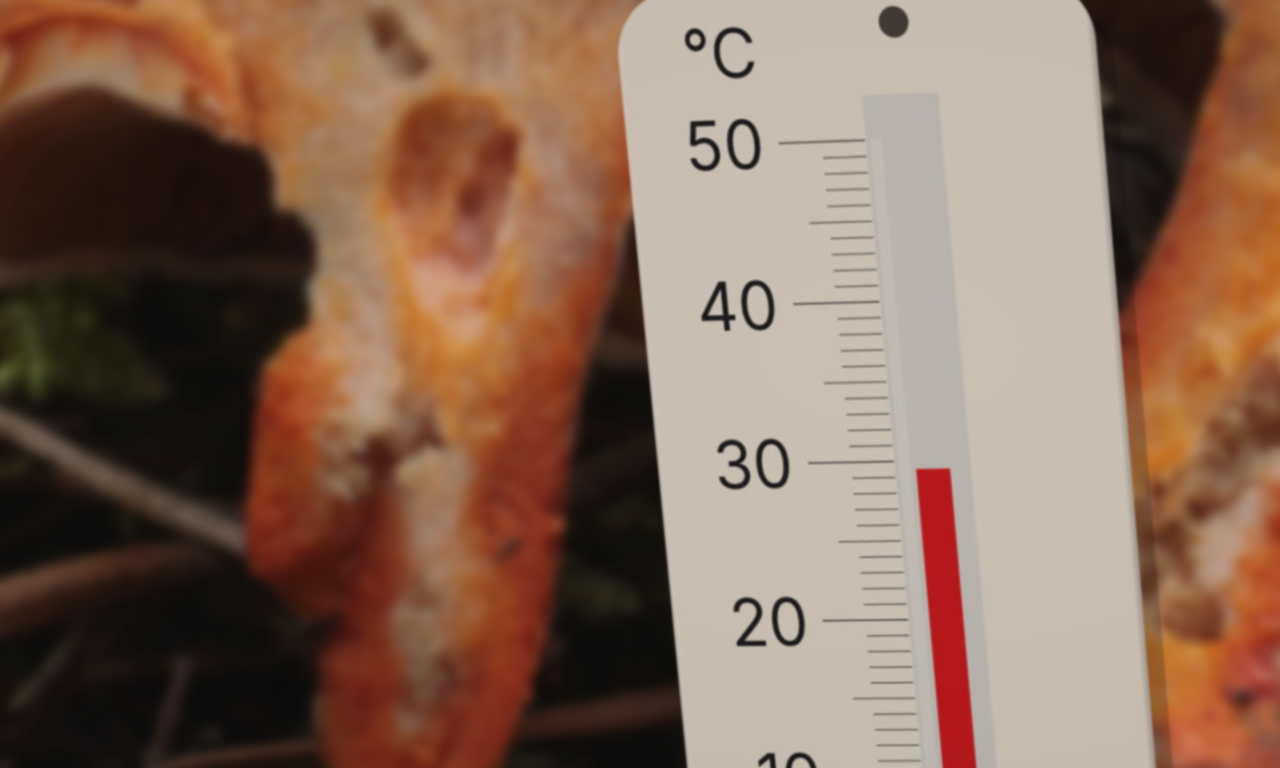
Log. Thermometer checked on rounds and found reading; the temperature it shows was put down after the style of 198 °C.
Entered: 29.5 °C
